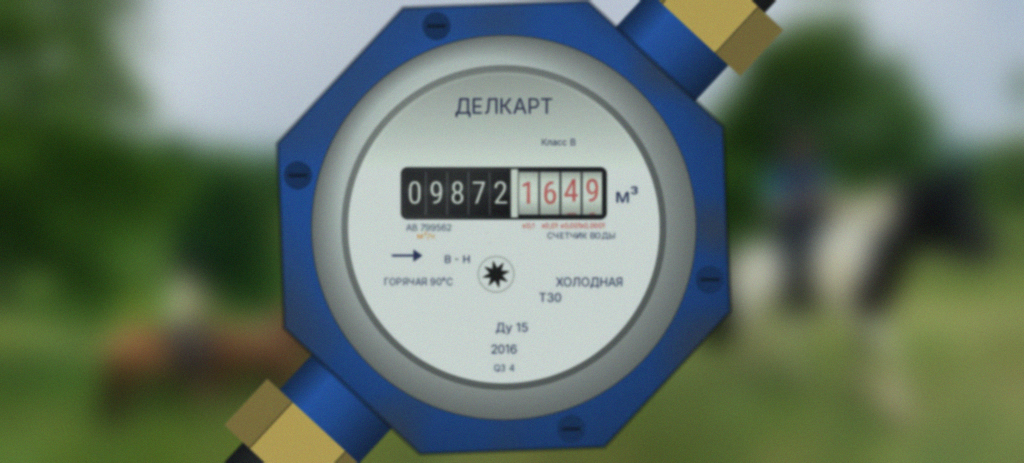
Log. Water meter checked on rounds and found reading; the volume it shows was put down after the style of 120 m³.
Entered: 9872.1649 m³
